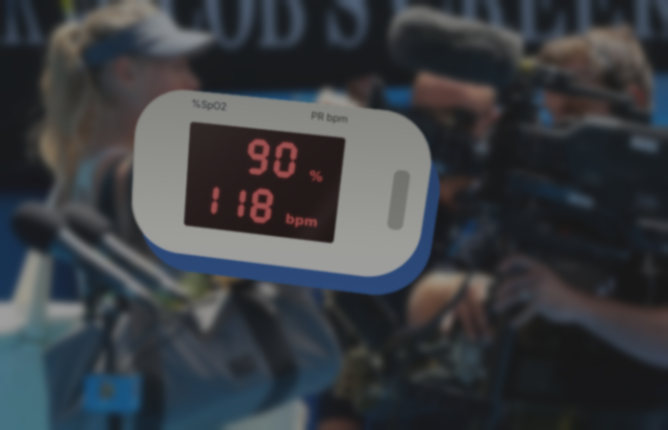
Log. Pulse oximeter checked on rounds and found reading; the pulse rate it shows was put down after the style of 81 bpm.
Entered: 118 bpm
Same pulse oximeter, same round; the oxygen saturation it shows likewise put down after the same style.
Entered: 90 %
